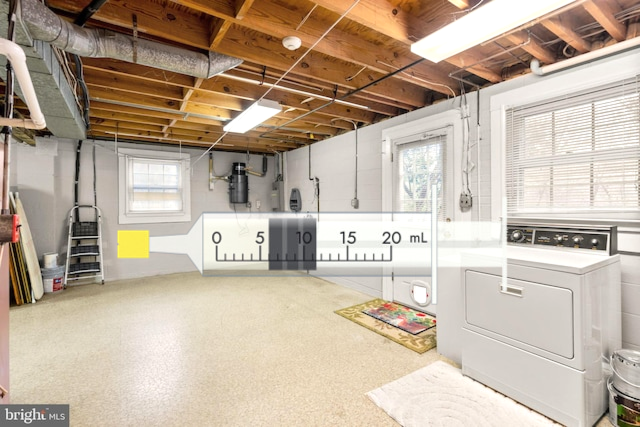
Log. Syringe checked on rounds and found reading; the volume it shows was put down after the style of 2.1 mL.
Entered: 6 mL
